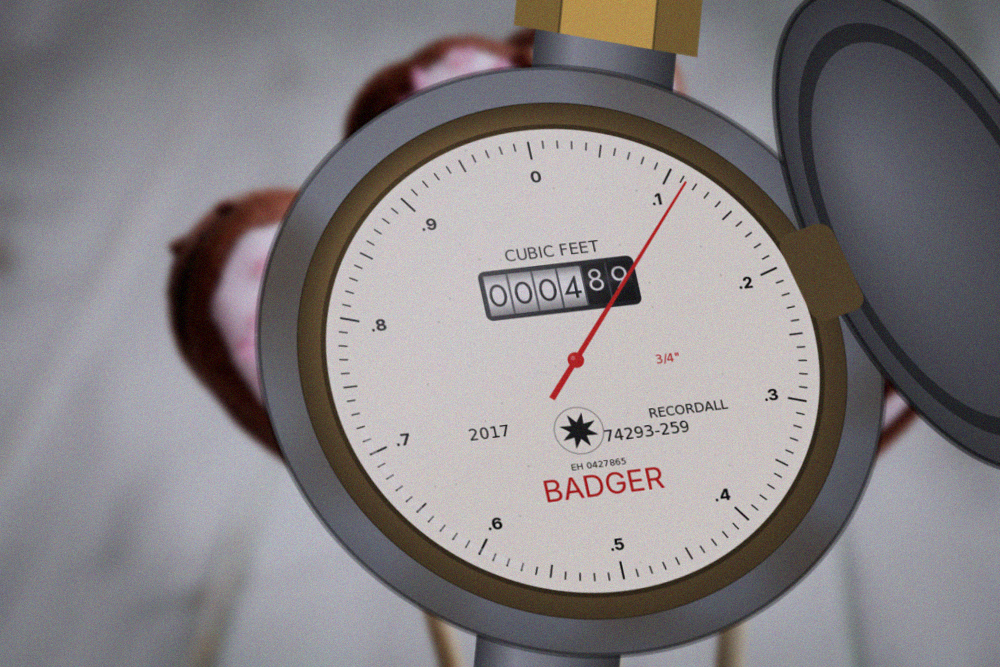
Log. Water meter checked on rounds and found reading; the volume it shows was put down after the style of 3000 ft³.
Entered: 489.11 ft³
